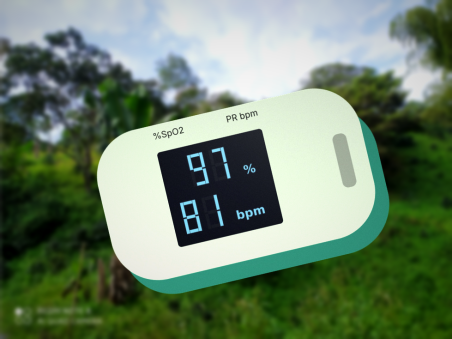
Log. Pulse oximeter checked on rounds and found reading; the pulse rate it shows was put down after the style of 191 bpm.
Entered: 81 bpm
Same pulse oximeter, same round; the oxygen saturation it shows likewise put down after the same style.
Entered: 97 %
